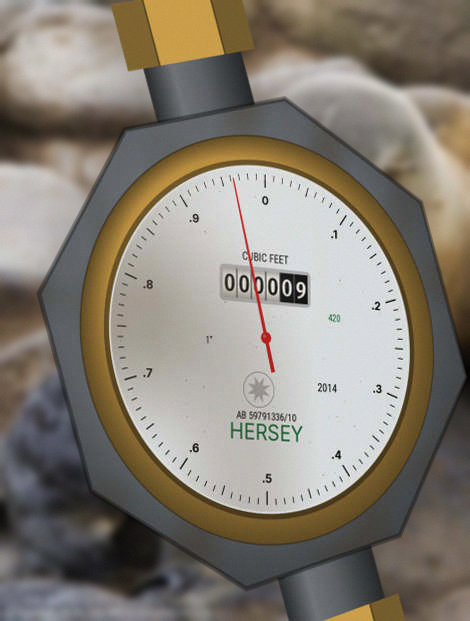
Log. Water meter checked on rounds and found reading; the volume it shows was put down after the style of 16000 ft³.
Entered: 8.96 ft³
